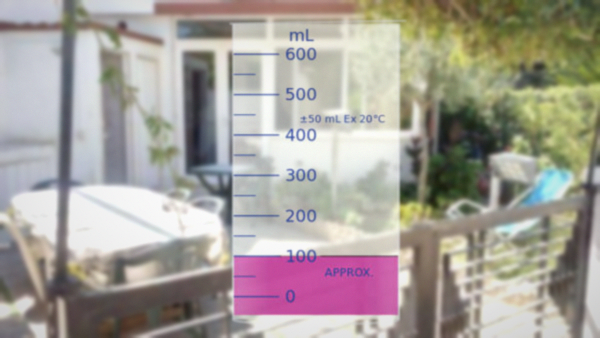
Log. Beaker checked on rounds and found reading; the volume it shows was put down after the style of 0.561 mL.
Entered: 100 mL
